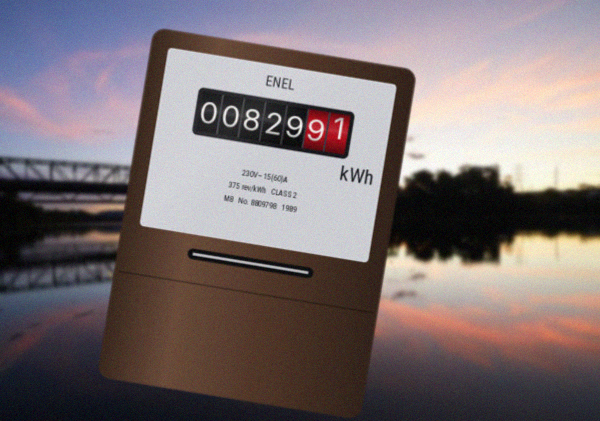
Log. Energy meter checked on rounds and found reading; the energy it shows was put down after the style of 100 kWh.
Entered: 829.91 kWh
